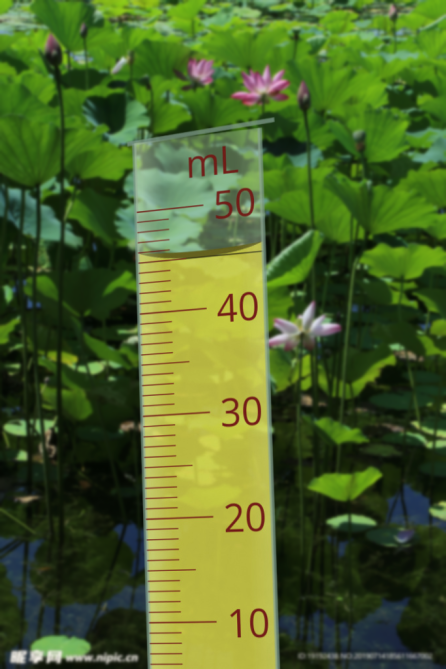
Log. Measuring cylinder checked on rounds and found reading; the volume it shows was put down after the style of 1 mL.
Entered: 45 mL
